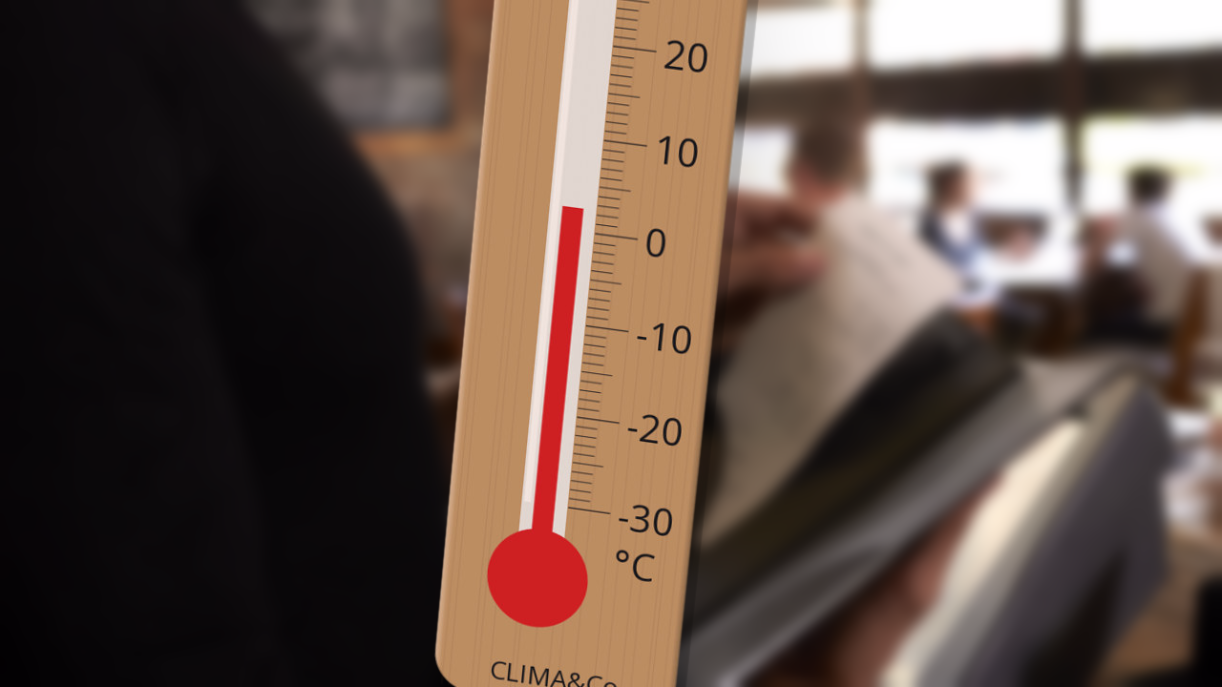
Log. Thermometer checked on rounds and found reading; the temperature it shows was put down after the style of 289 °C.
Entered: 2.5 °C
